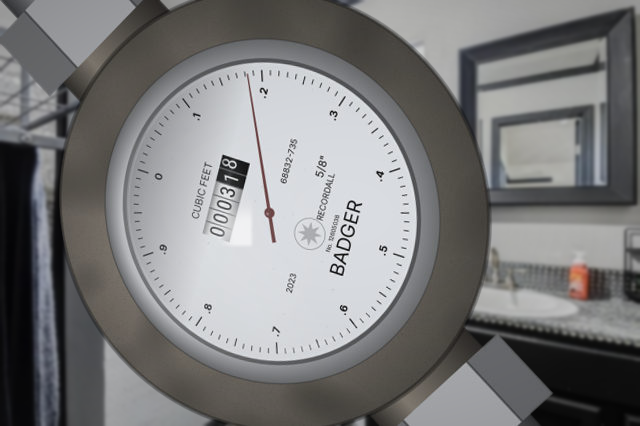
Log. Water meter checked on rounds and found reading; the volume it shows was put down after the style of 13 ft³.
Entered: 318.18 ft³
